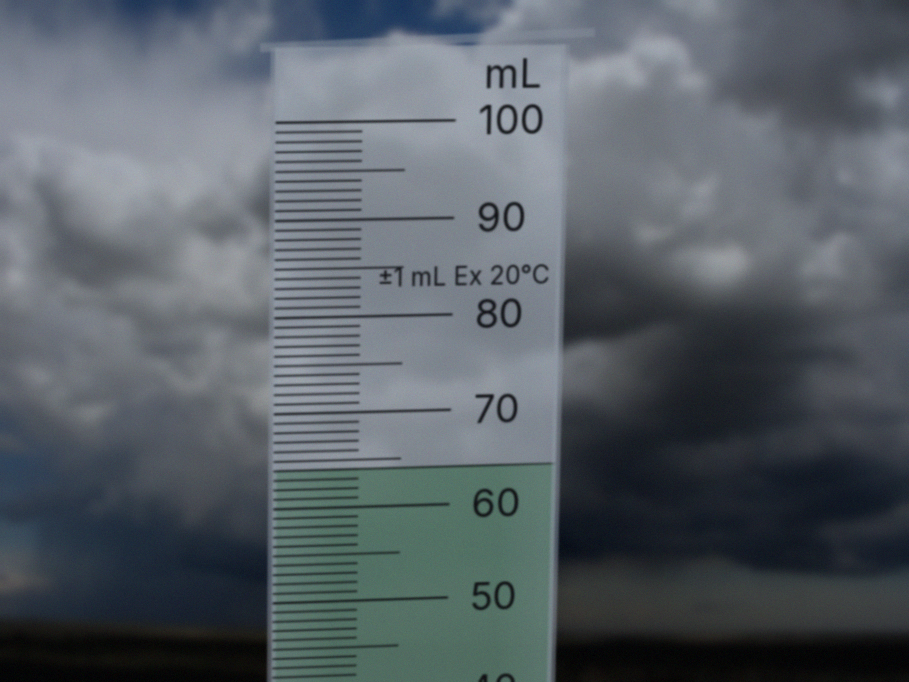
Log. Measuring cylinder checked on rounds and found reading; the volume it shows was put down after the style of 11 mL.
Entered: 64 mL
